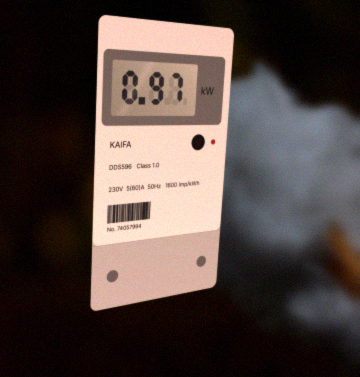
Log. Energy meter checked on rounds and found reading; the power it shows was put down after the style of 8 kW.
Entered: 0.97 kW
